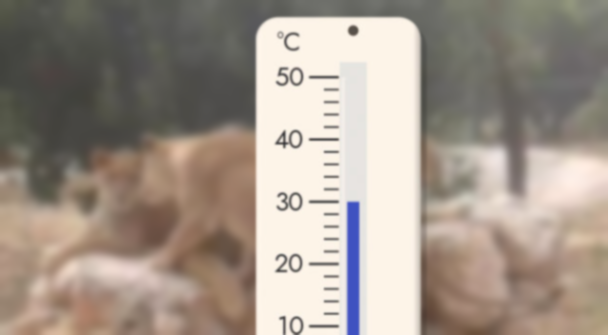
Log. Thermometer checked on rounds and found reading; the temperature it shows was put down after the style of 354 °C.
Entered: 30 °C
